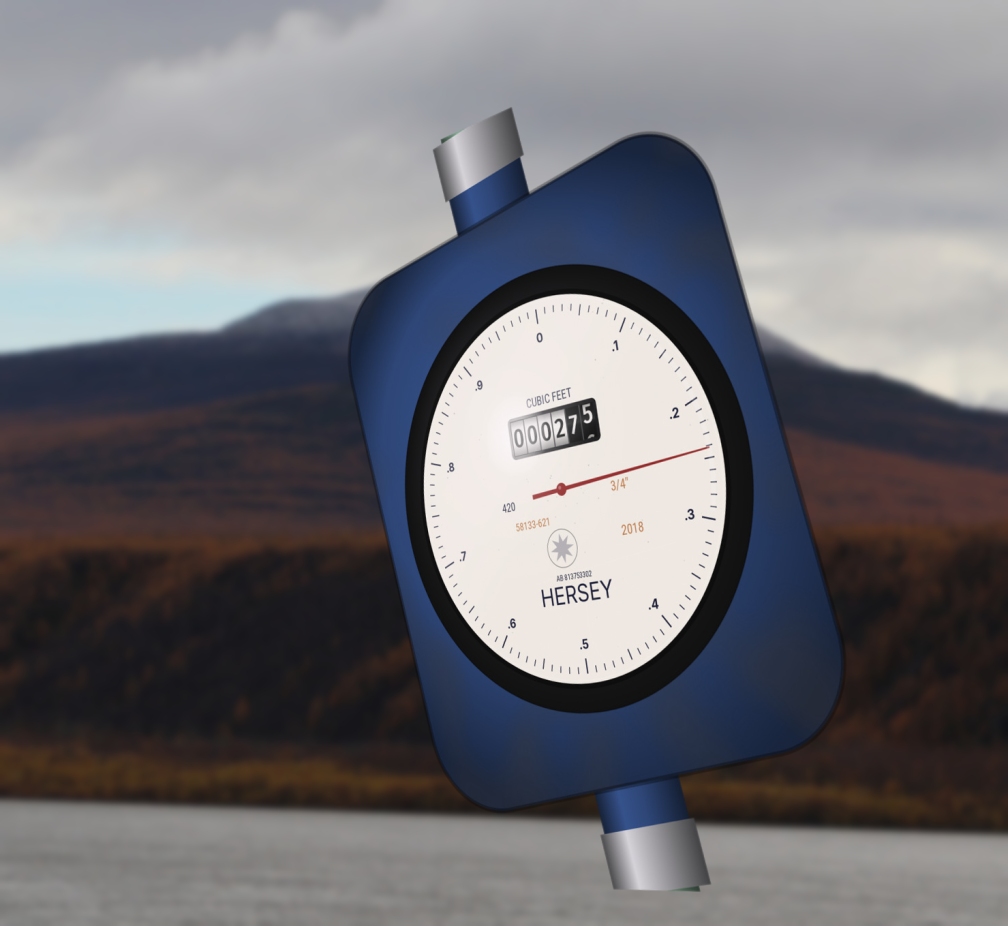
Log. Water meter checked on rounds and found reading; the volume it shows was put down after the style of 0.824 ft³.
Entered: 275.24 ft³
